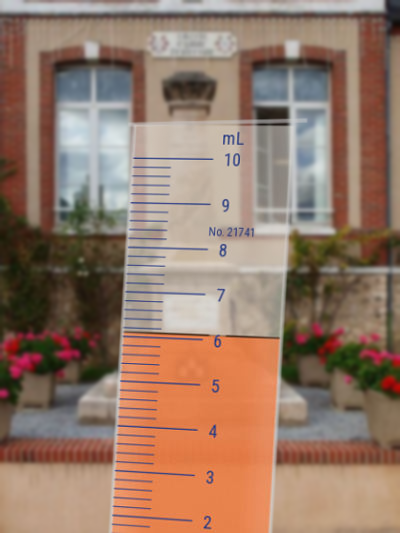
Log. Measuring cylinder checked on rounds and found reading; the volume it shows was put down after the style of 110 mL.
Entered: 6.1 mL
